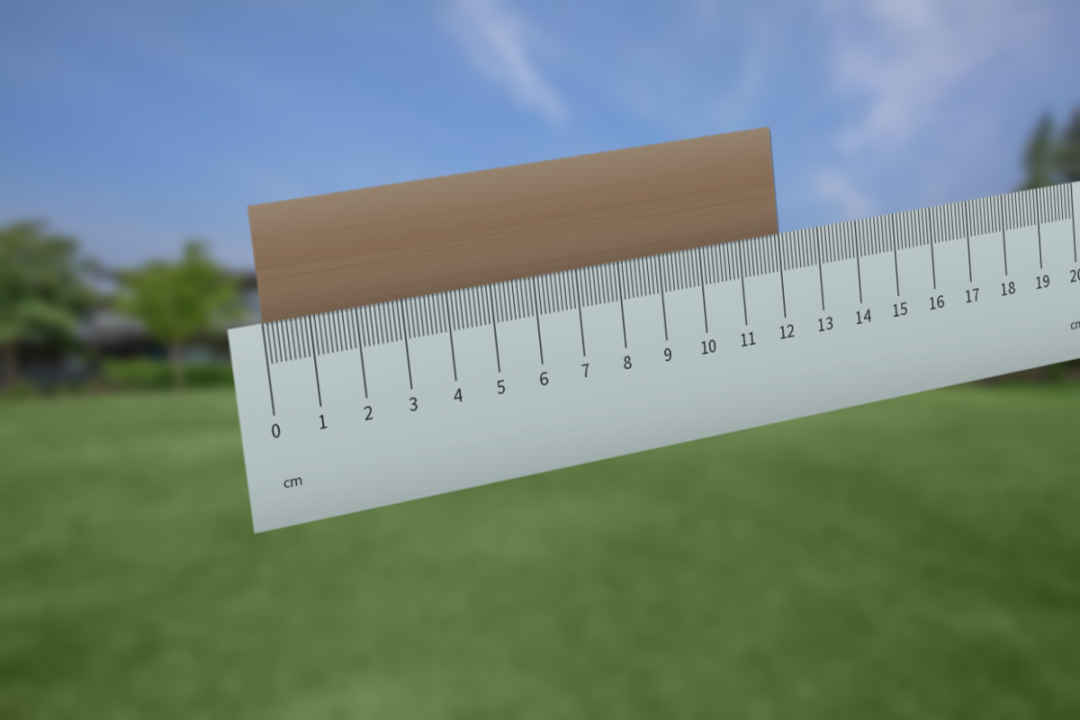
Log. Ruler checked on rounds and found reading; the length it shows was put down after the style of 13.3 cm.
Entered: 12 cm
